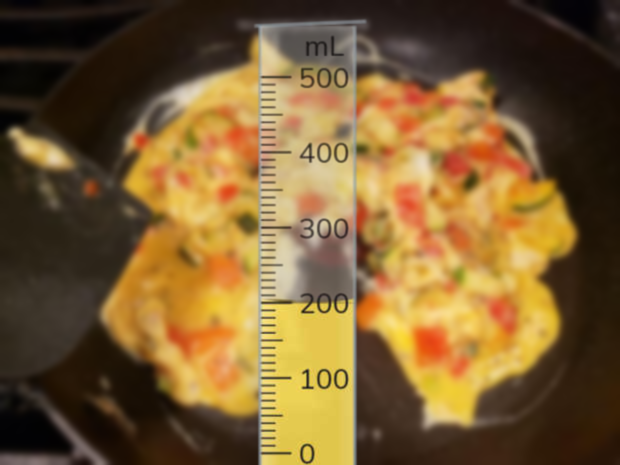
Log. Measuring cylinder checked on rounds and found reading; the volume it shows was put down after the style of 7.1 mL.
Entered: 200 mL
